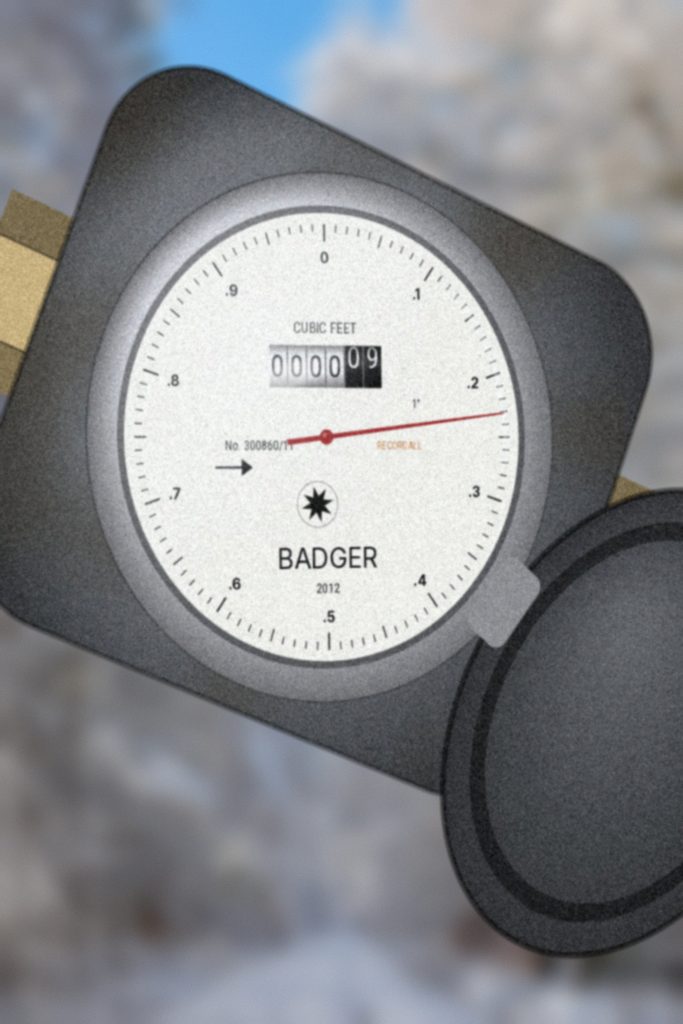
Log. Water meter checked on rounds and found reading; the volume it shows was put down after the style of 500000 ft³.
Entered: 9.23 ft³
